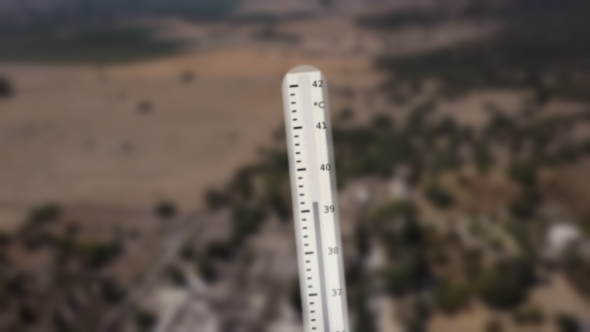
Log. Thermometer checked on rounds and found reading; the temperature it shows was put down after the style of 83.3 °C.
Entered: 39.2 °C
